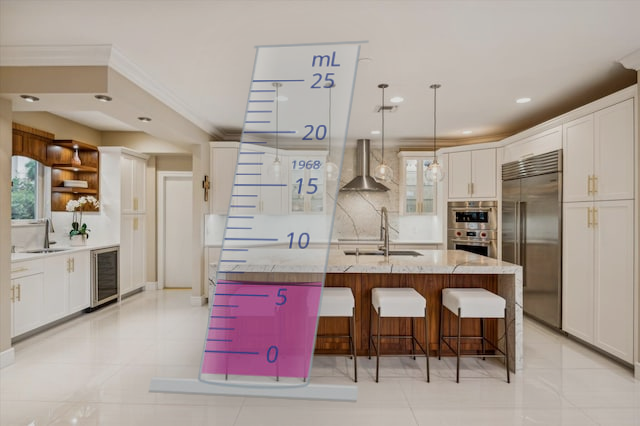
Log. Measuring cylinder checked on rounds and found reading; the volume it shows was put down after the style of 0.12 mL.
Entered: 6 mL
